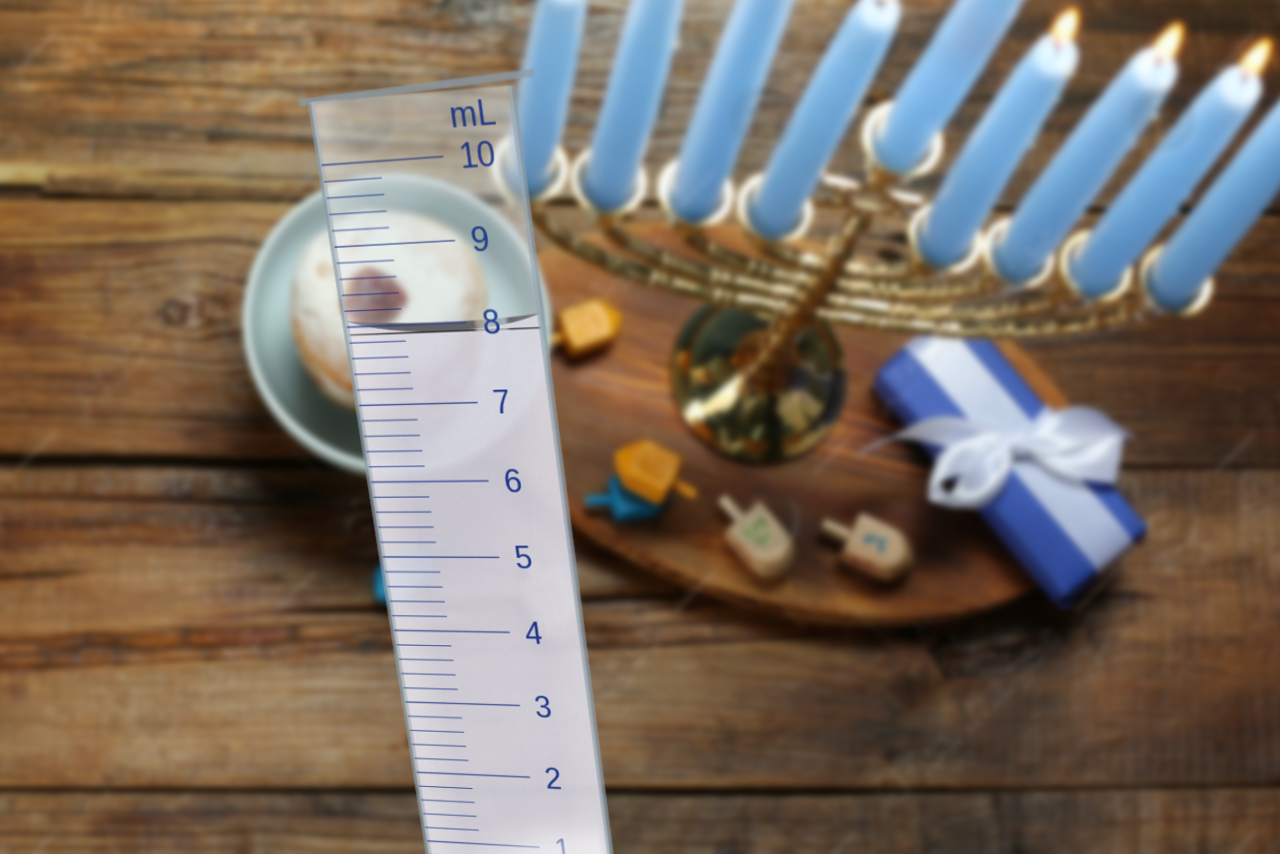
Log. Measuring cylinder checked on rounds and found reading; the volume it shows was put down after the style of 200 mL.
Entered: 7.9 mL
